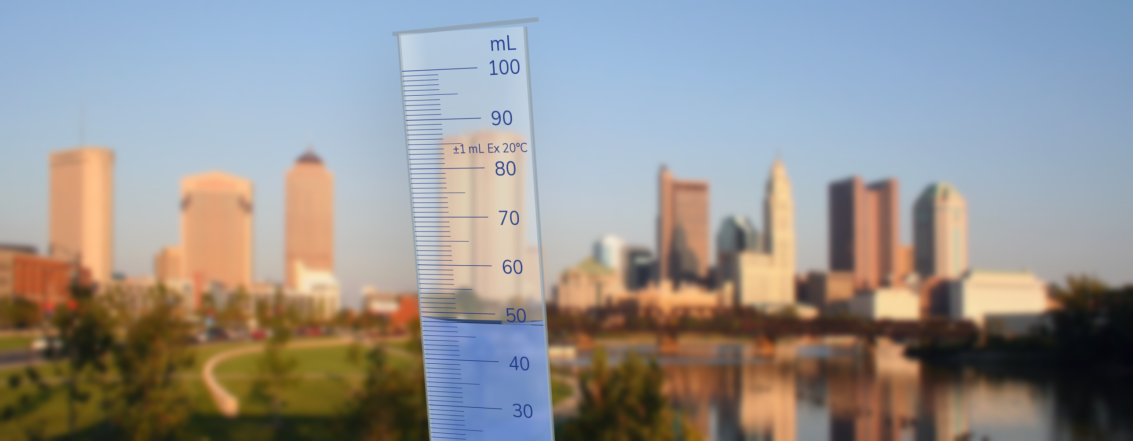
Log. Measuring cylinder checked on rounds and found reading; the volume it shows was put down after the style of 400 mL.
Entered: 48 mL
